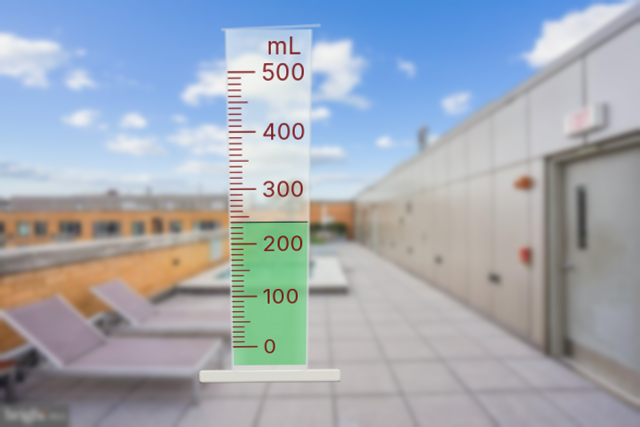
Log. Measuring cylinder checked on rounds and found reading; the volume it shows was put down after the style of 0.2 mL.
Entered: 240 mL
